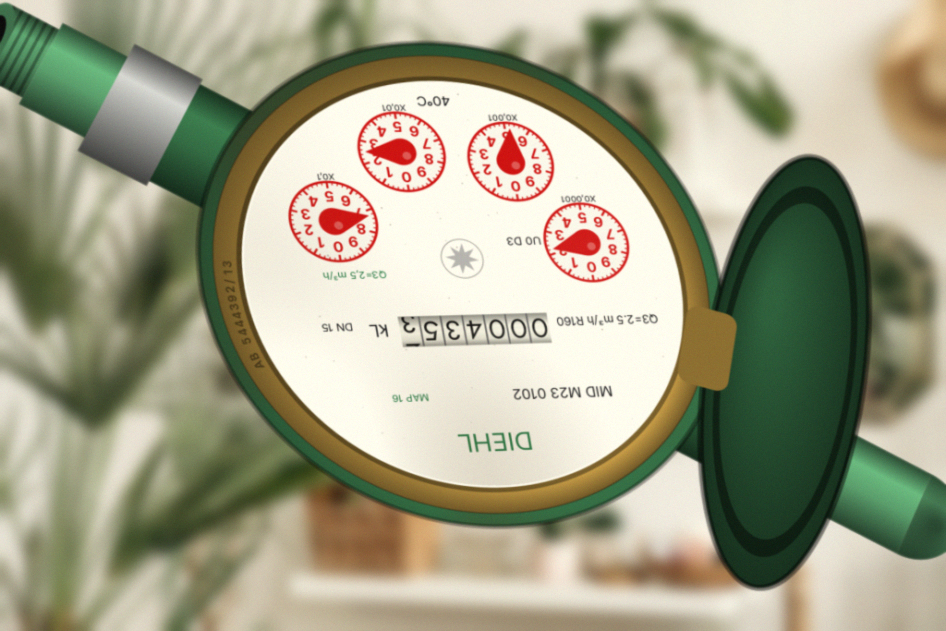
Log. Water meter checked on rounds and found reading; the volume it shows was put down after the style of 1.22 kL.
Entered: 4352.7252 kL
